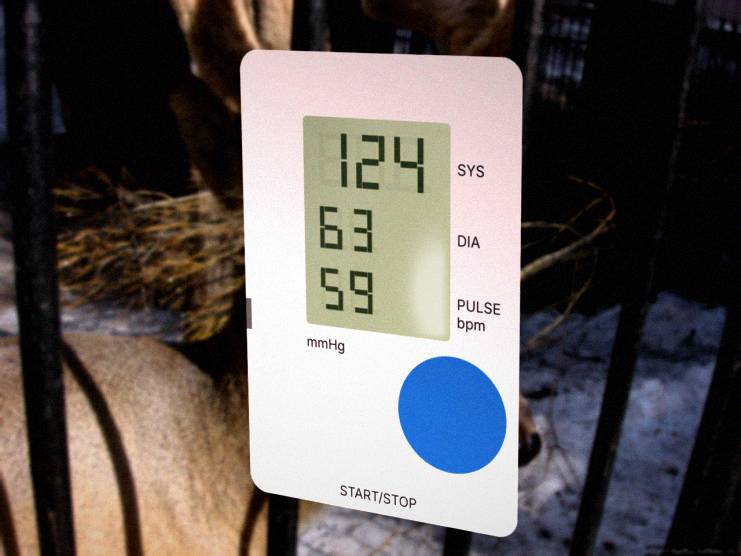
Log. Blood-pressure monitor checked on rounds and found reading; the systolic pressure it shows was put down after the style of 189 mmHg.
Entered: 124 mmHg
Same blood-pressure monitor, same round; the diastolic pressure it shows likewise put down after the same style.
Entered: 63 mmHg
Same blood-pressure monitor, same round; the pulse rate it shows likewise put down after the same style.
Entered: 59 bpm
